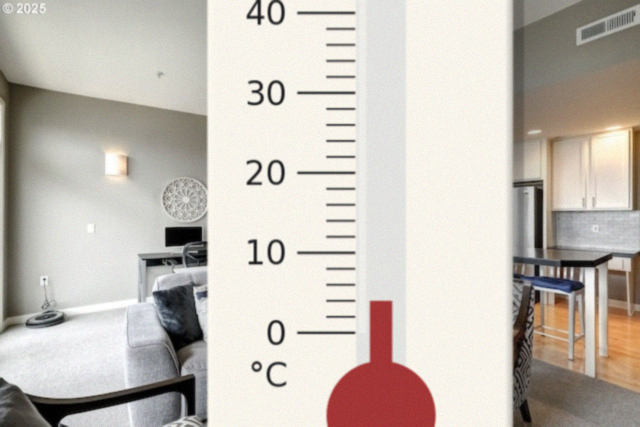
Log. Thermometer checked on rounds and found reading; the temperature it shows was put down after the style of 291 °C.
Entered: 4 °C
